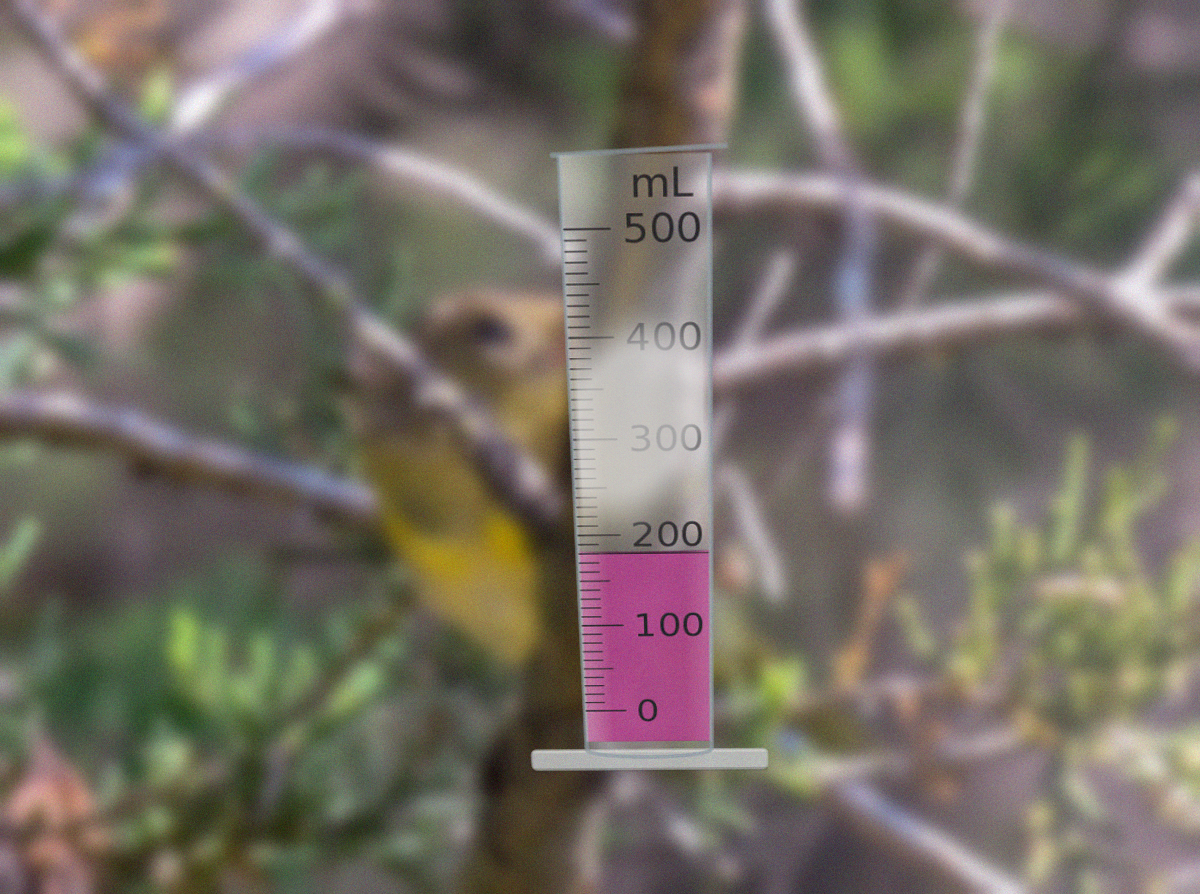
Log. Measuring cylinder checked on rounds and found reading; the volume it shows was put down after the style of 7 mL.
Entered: 180 mL
